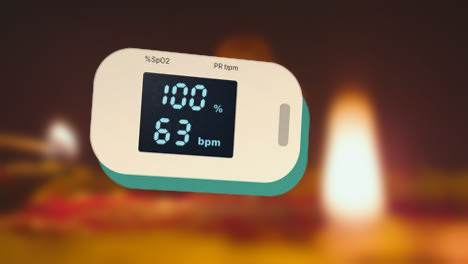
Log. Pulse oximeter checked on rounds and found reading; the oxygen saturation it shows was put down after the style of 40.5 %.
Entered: 100 %
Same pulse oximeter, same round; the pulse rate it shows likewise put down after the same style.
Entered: 63 bpm
